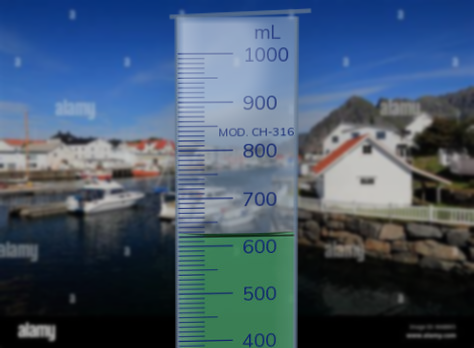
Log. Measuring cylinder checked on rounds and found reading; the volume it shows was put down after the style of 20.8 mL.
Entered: 620 mL
